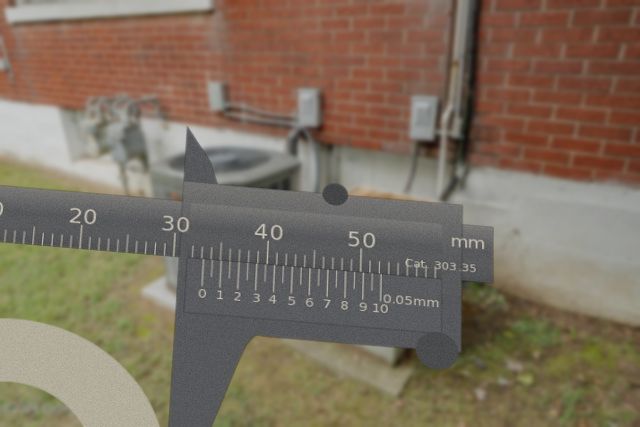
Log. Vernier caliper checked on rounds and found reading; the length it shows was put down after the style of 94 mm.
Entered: 33.2 mm
